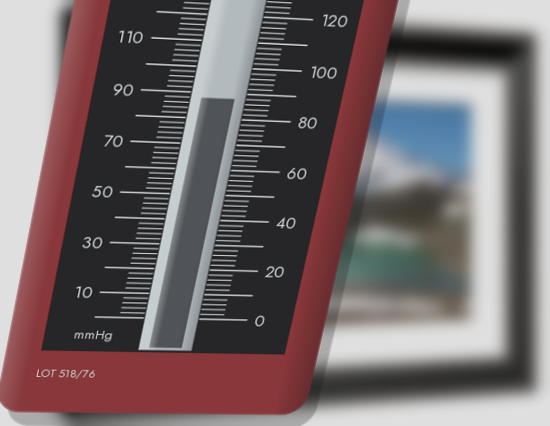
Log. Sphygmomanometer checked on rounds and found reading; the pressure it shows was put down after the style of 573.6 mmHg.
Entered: 88 mmHg
